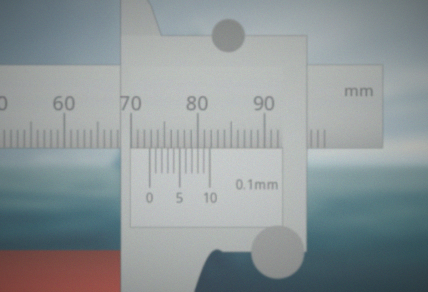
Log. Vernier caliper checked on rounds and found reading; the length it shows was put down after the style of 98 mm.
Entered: 72.8 mm
